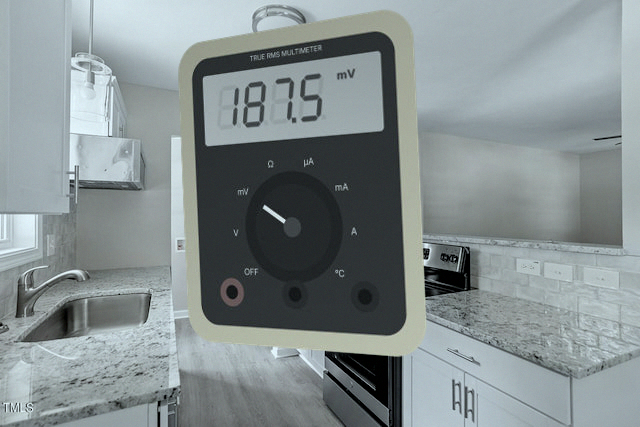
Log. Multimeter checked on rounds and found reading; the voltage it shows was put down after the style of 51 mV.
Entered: 187.5 mV
